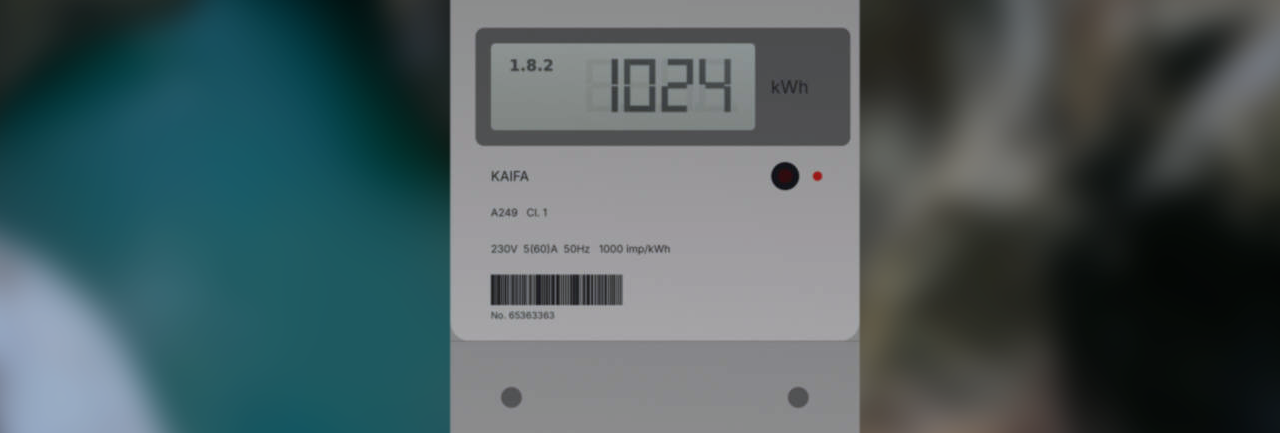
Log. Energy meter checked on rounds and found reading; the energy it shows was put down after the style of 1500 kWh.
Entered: 1024 kWh
